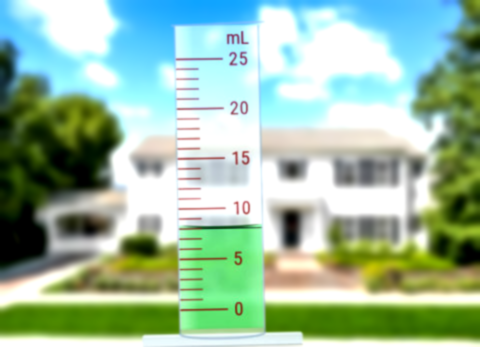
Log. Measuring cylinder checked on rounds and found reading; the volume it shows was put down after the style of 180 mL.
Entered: 8 mL
